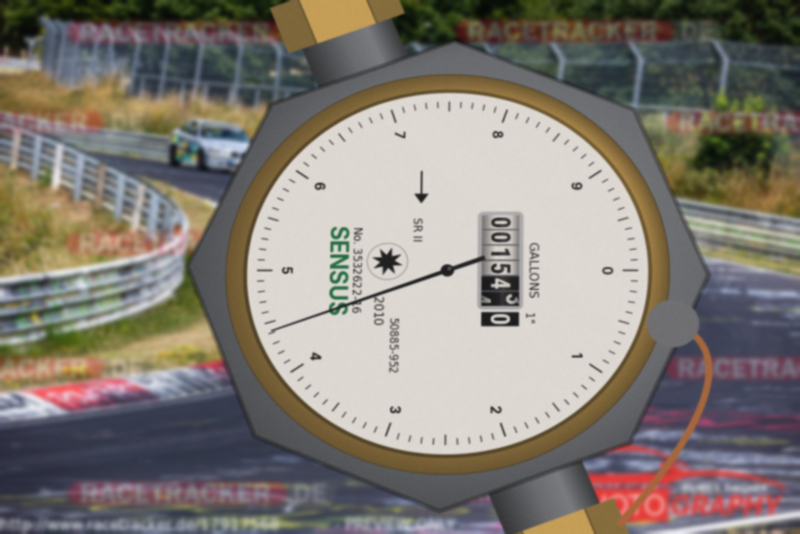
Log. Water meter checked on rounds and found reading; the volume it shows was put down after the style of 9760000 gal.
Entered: 15434.4 gal
